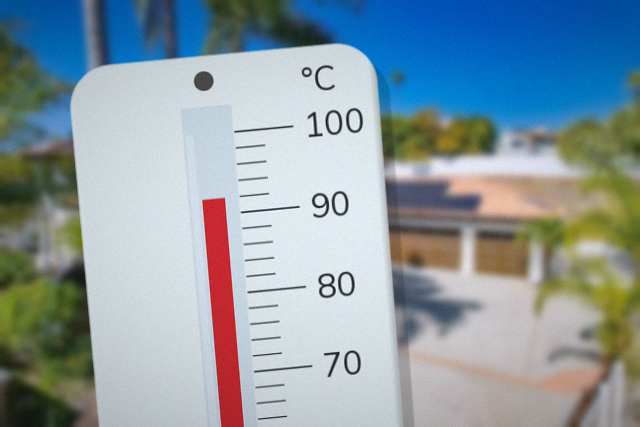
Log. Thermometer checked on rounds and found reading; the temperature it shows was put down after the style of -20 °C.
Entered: 92 °C
